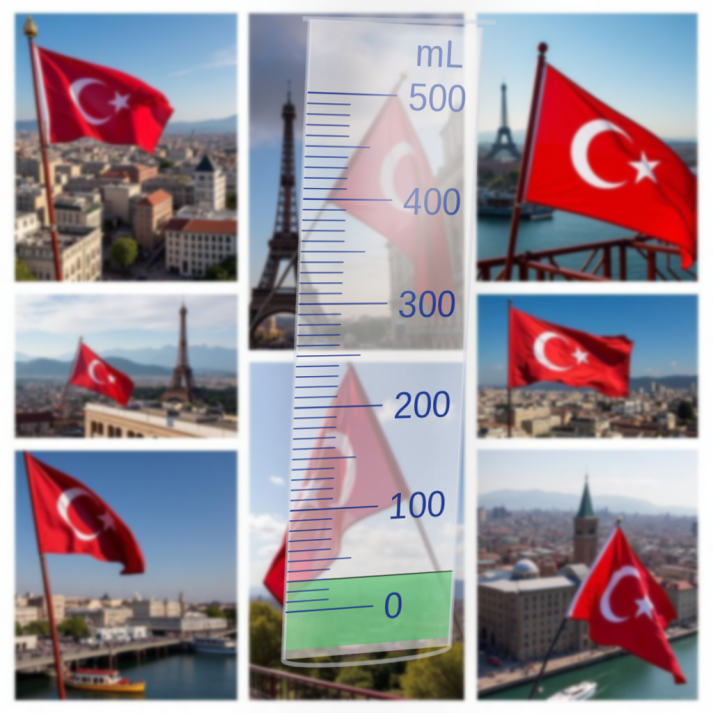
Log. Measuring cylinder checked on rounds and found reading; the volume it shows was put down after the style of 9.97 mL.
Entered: 30 mL
